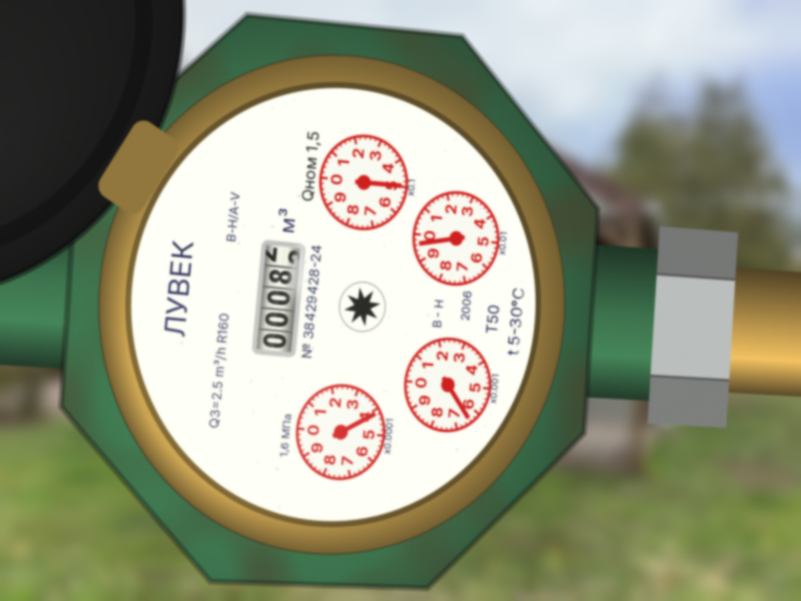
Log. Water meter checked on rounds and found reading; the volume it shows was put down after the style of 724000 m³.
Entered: 82.4964 m³
